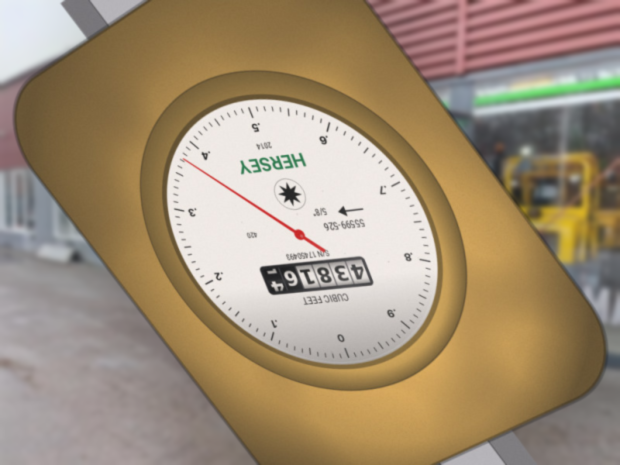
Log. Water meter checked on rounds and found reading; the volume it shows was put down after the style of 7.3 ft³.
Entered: 438164.37 ft³
